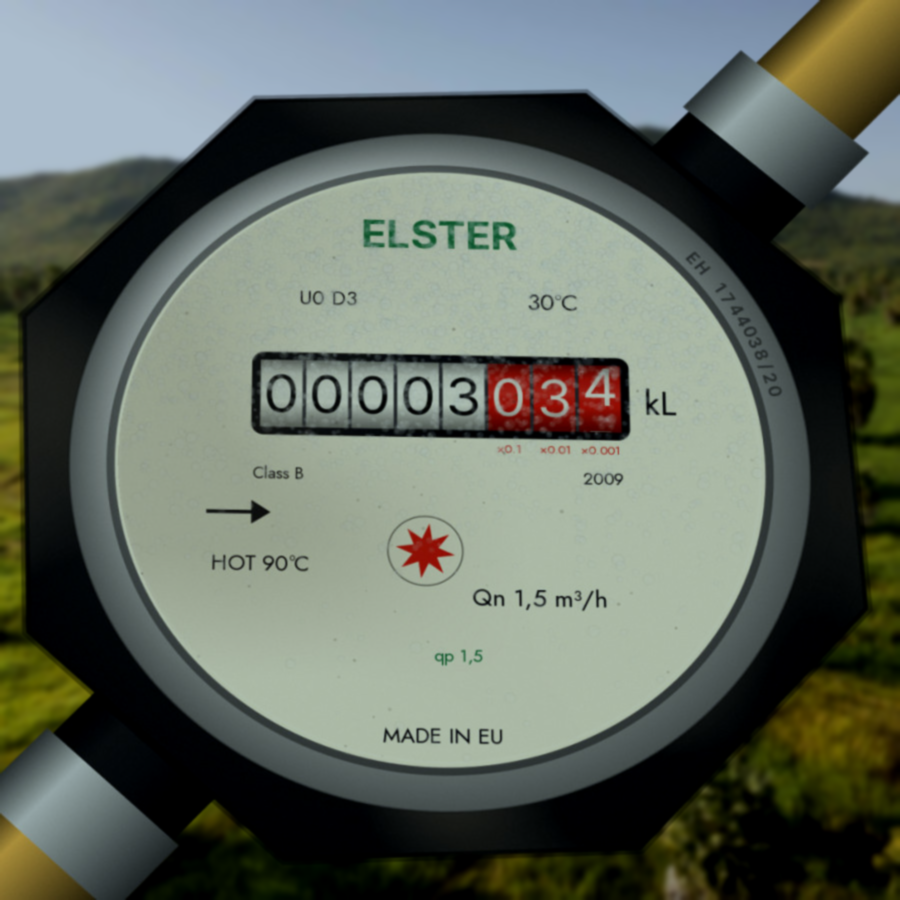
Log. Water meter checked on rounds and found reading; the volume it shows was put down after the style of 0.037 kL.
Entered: 3.034 kL
